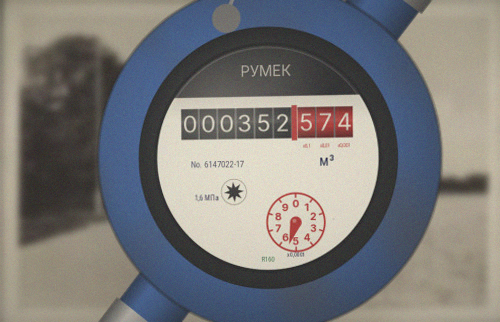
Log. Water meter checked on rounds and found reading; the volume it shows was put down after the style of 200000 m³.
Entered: 352.5745 m³
